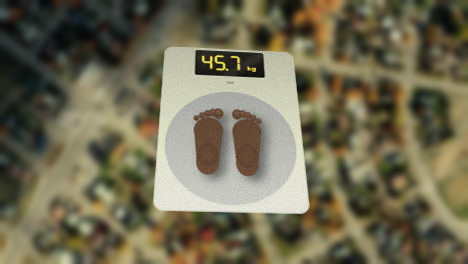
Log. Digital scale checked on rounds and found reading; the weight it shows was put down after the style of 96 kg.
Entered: 45.7 kg
